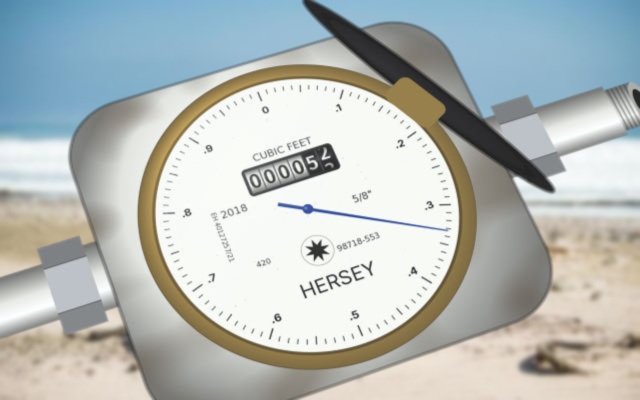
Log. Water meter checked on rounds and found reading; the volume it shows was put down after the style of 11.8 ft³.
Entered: 52.33 ft³
